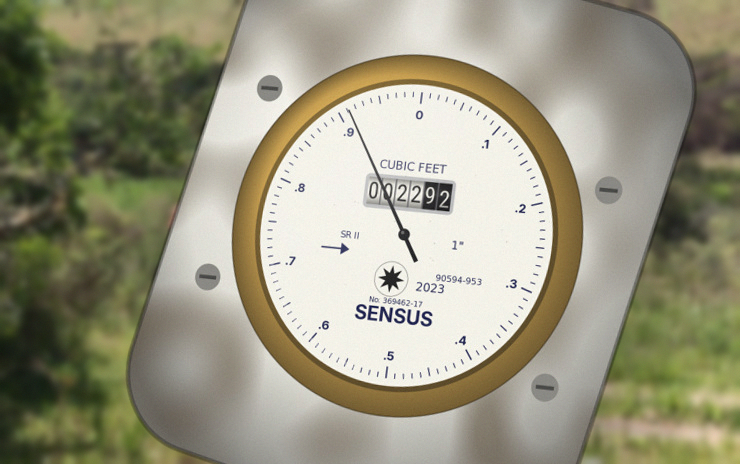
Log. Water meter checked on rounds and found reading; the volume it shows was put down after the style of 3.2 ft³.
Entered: 2291.91 ft³
